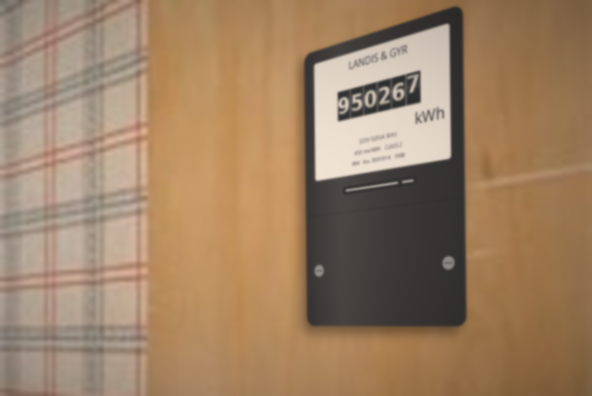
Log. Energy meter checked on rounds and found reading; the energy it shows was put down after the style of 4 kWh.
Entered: 950267 kWh
